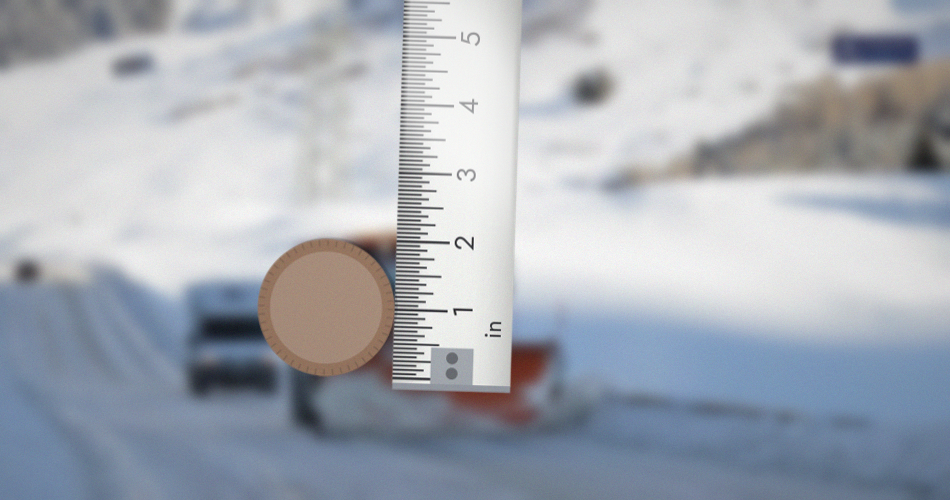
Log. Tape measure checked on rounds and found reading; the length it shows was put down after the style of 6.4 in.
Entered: 2 in
